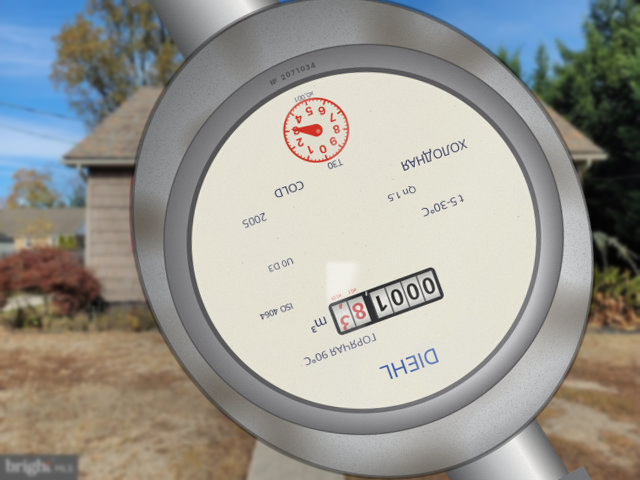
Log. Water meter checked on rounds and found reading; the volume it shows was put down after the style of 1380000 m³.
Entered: 1.833 m³
